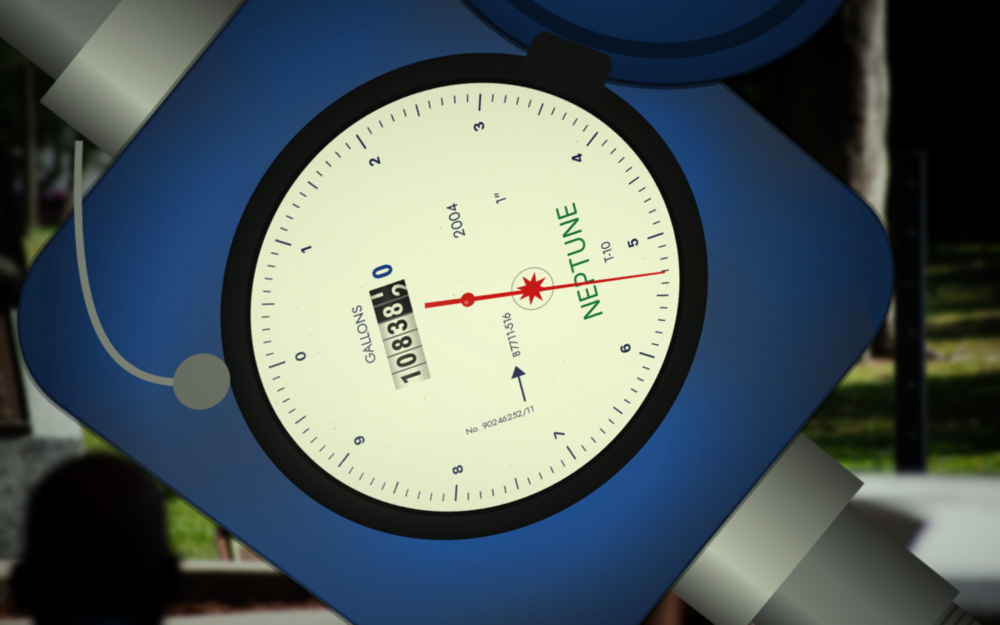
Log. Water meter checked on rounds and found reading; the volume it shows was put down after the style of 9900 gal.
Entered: 1083815.3 gal
